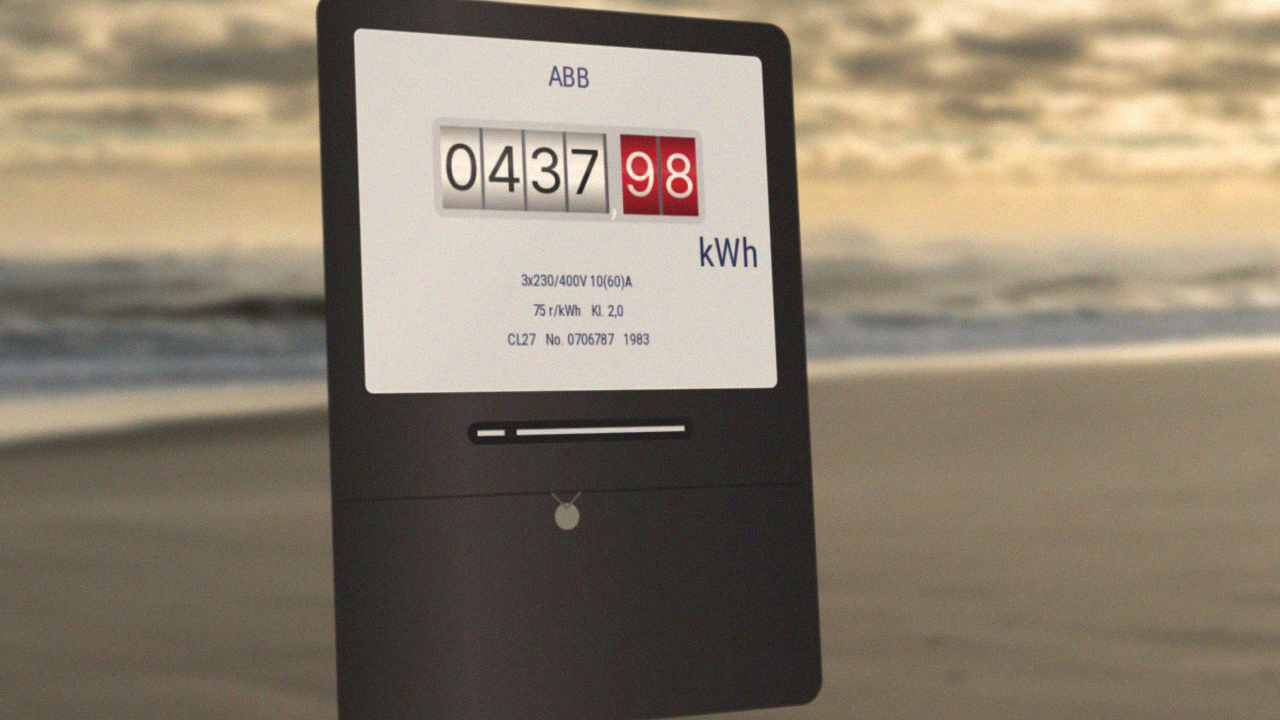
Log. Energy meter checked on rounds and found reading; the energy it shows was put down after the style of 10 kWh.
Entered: 437.98 kWh
